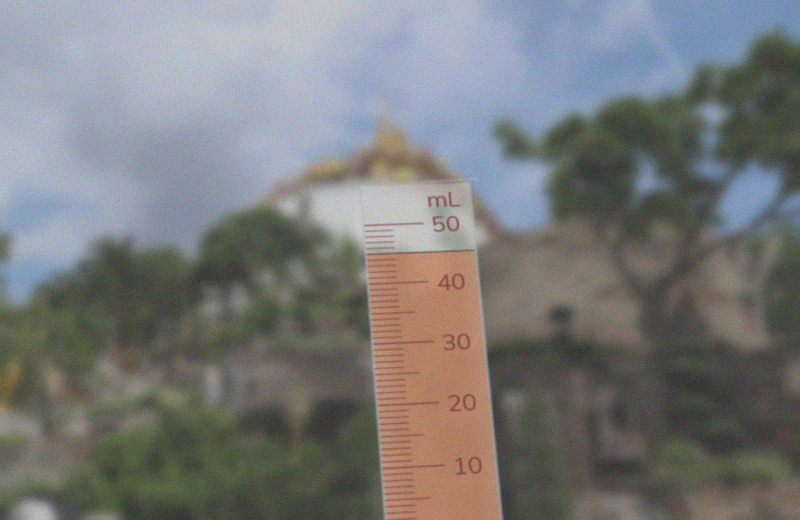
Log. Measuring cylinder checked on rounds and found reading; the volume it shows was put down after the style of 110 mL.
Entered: 45 mL
